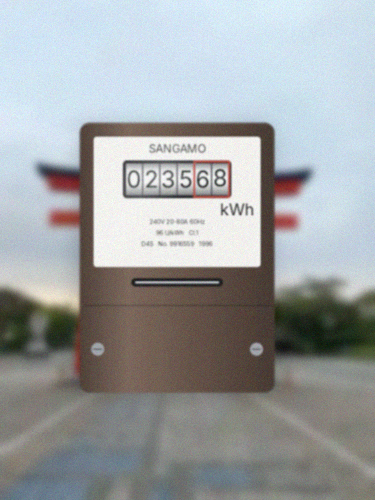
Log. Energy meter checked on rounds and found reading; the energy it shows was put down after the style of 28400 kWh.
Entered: 235.68 kWh
